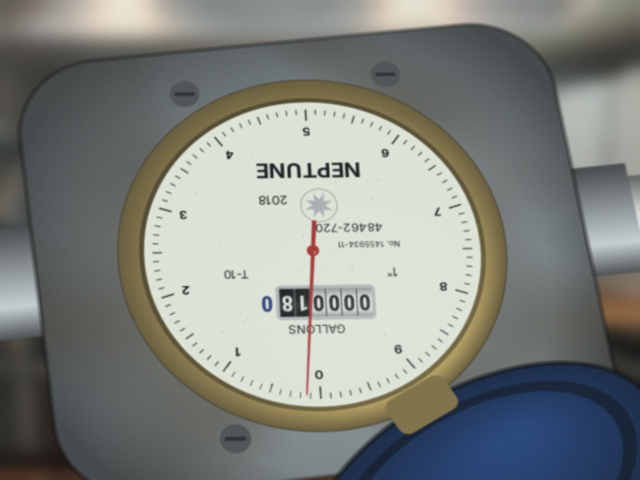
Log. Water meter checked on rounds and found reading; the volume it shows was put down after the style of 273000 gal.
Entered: 180.1 gal
